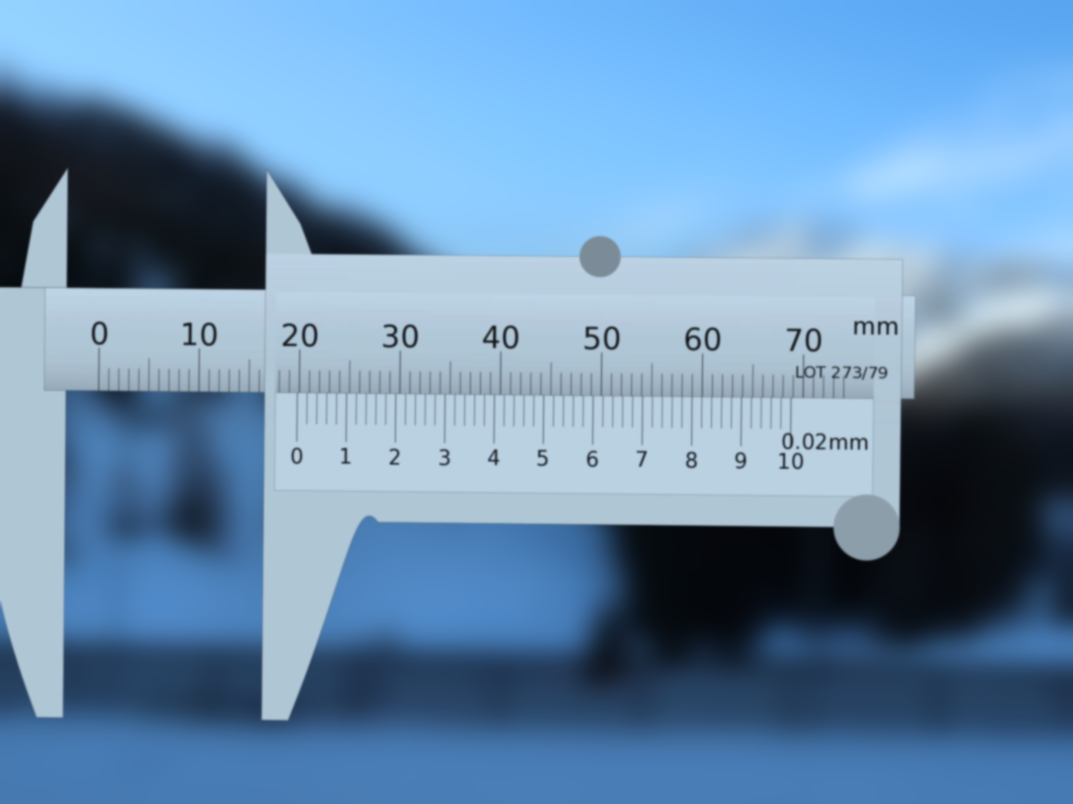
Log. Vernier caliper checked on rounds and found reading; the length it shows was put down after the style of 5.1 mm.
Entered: 19.8 mm
